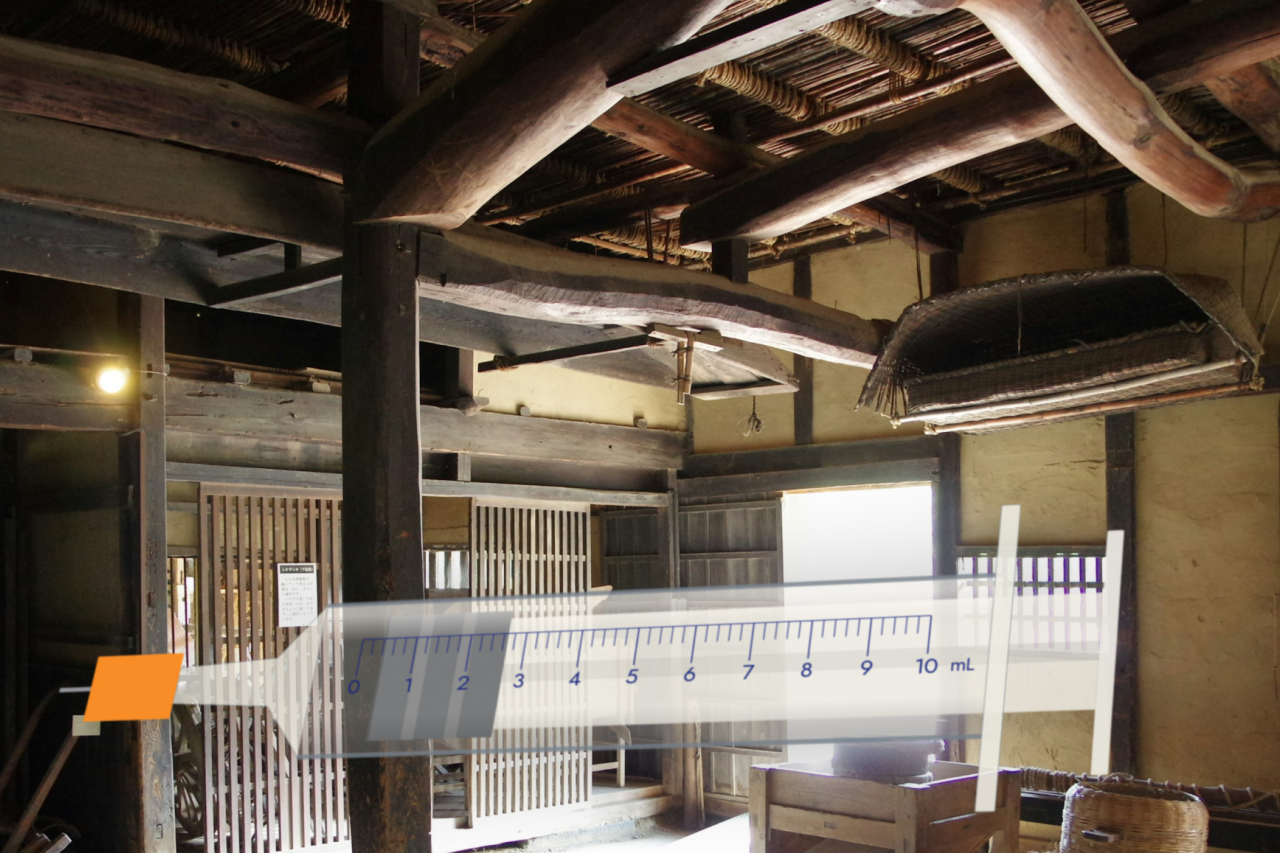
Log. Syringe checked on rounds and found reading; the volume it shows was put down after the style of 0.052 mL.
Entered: 0.4 mL
